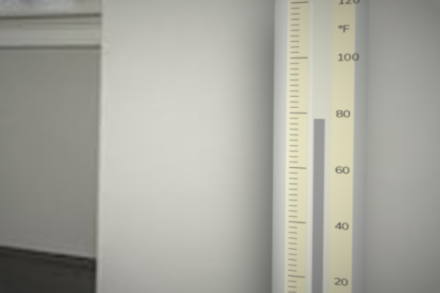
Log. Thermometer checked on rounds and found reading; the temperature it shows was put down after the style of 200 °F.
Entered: 78 °F
